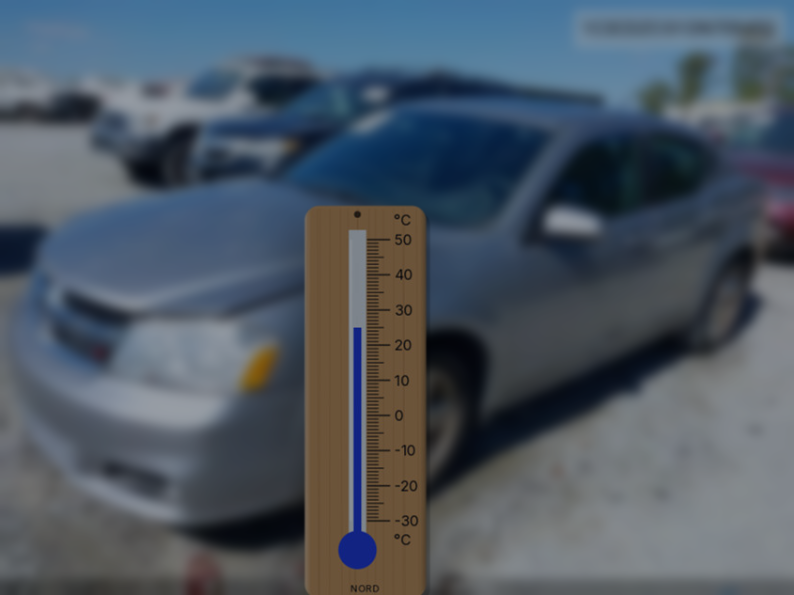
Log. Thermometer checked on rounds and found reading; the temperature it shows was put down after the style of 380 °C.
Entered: 25 °C
